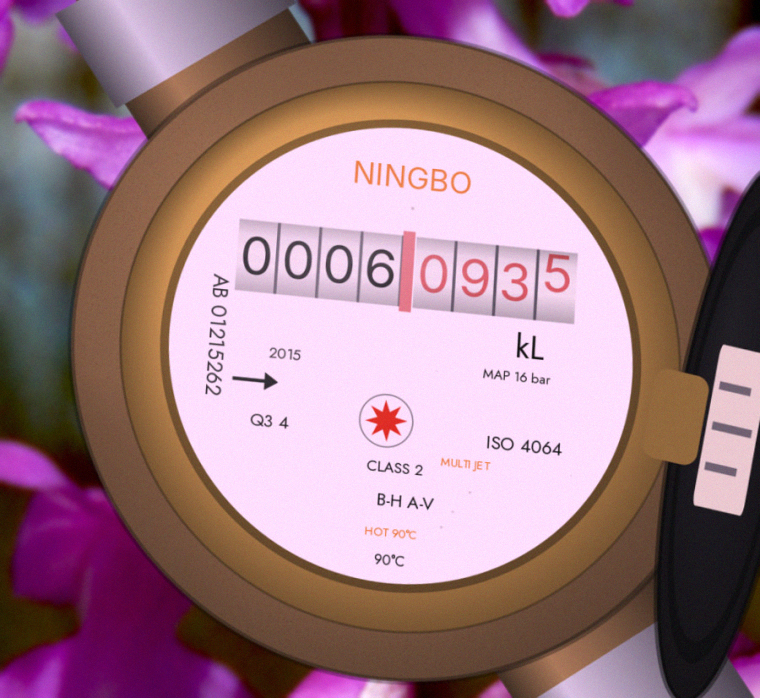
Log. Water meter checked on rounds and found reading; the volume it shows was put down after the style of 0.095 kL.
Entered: 6.0935 kL
